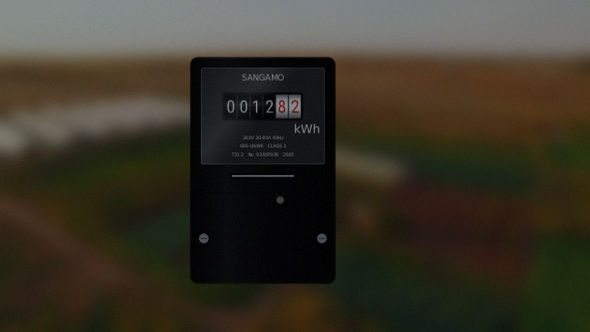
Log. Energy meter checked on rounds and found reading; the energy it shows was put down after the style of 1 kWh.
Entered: 12.82 kWh
